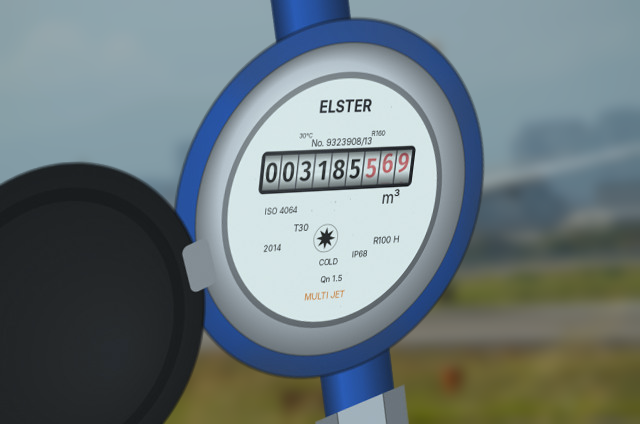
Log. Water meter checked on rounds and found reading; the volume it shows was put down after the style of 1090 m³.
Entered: 3185.569 m³
